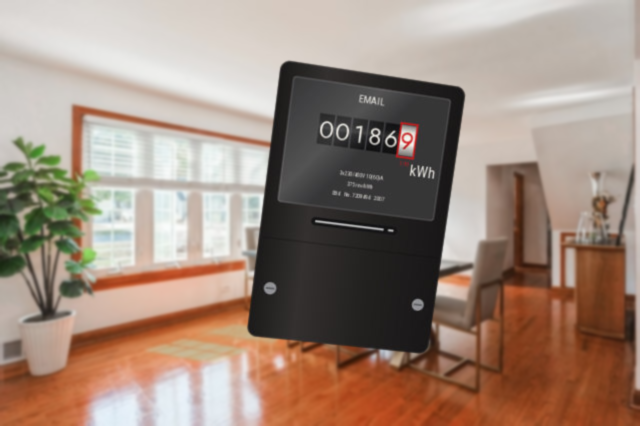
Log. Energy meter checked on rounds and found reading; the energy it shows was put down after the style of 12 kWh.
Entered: 186.9 kWh
